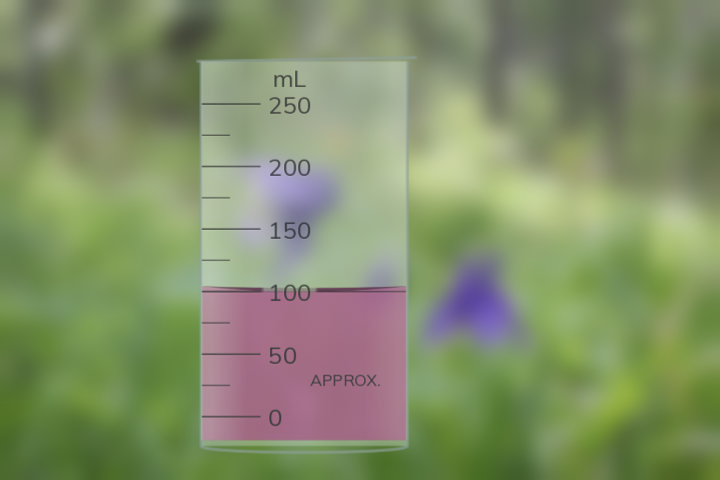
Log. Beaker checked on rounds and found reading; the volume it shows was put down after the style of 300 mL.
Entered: 100 mL
